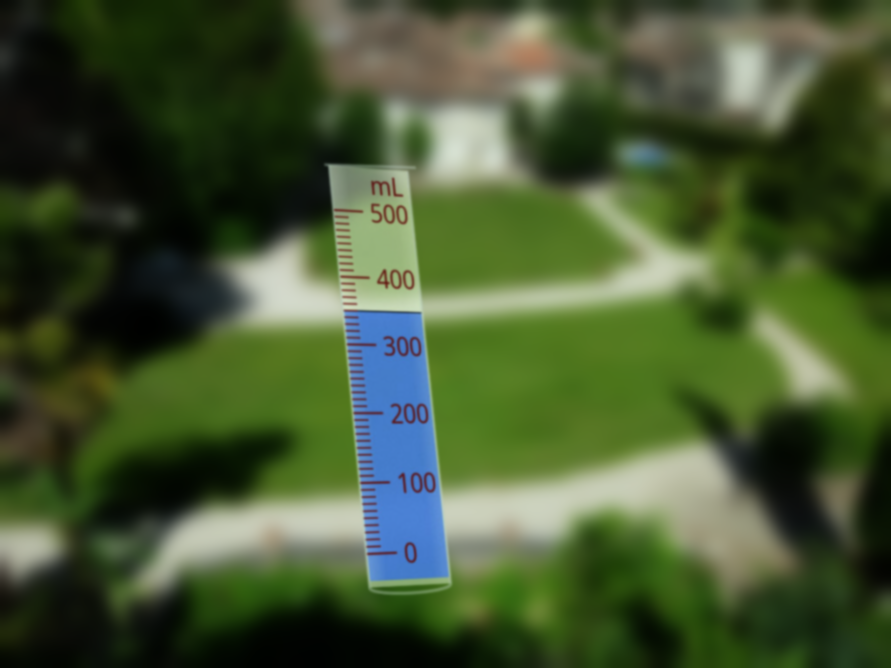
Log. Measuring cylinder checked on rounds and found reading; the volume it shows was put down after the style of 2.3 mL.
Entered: 350 mL
